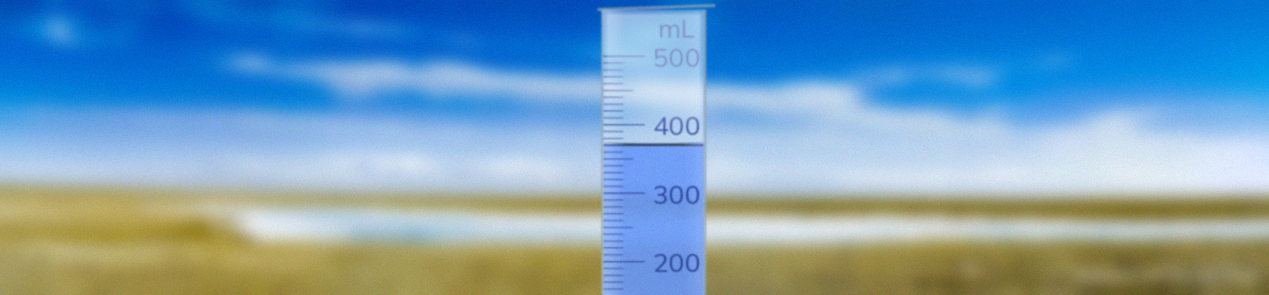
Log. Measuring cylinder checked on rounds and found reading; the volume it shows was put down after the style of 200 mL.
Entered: 370 mL
